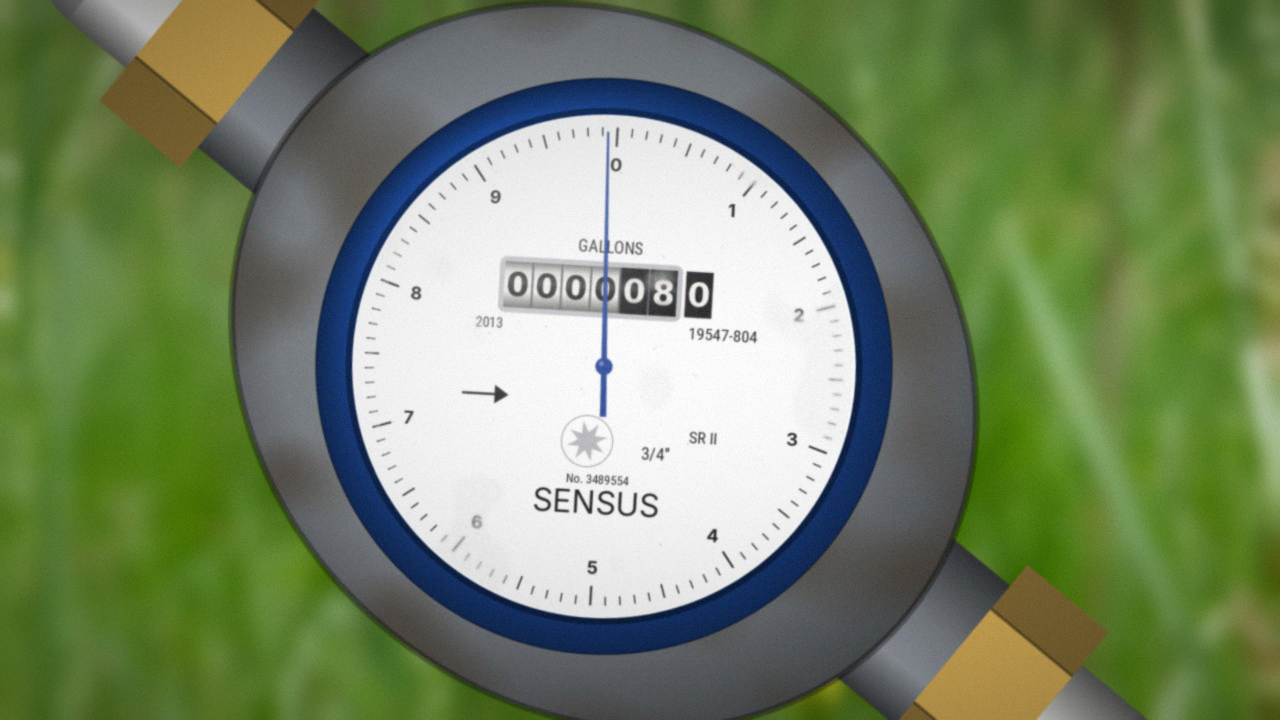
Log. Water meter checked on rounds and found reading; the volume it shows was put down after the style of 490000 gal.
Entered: 79.9 gal
